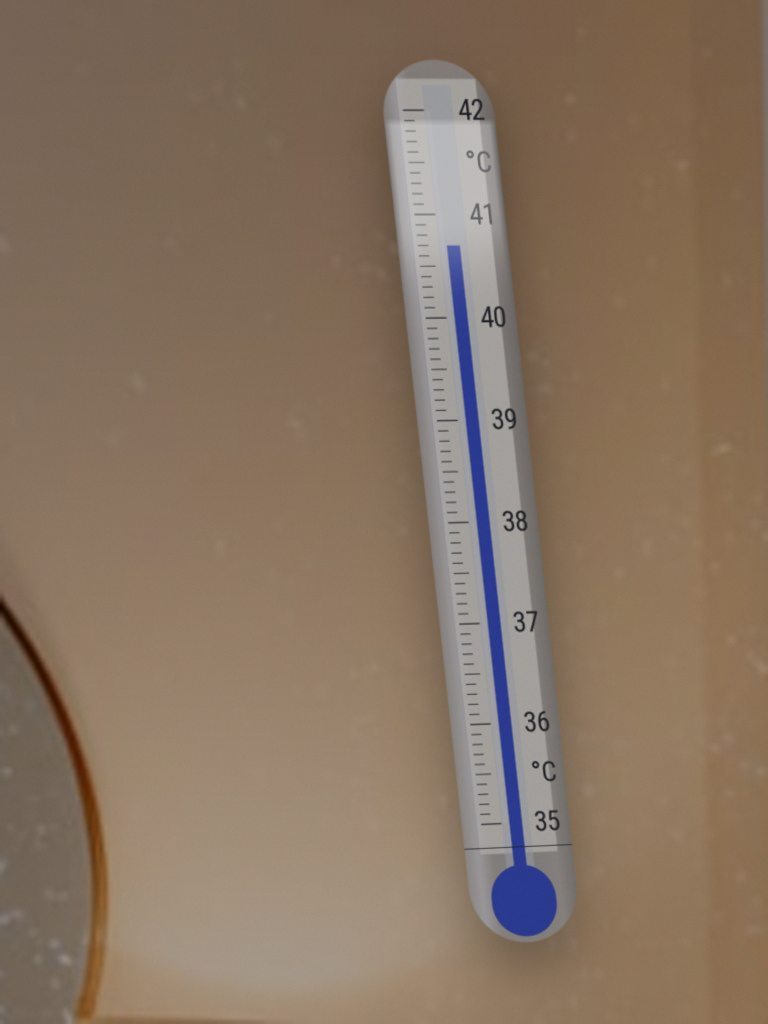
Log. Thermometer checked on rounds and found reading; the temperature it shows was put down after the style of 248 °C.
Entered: 40.7 °C
